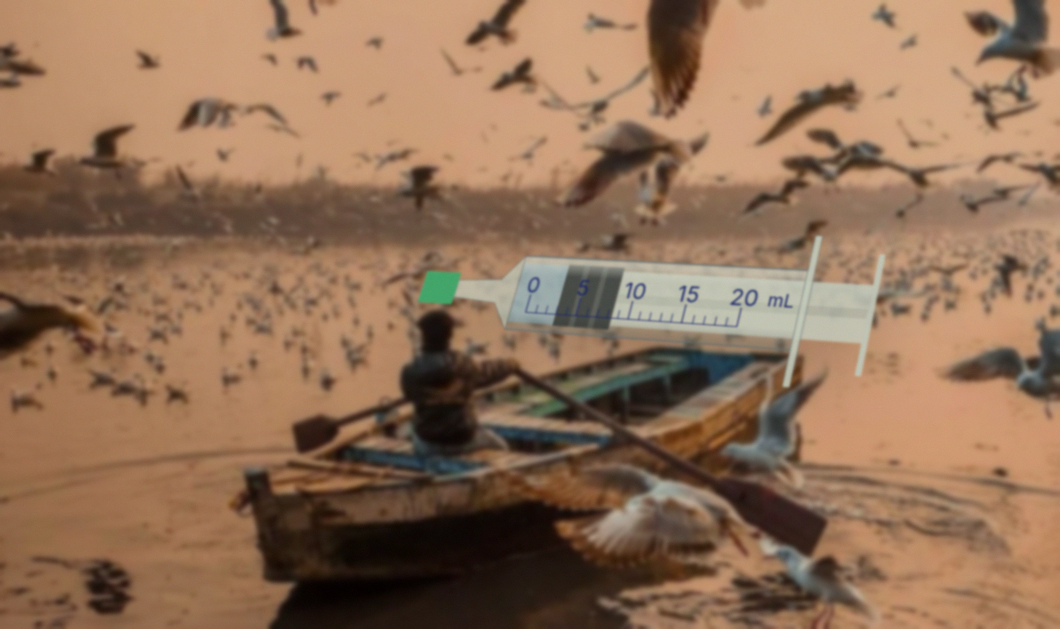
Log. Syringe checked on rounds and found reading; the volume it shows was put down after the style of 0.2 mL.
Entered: 3 mL
